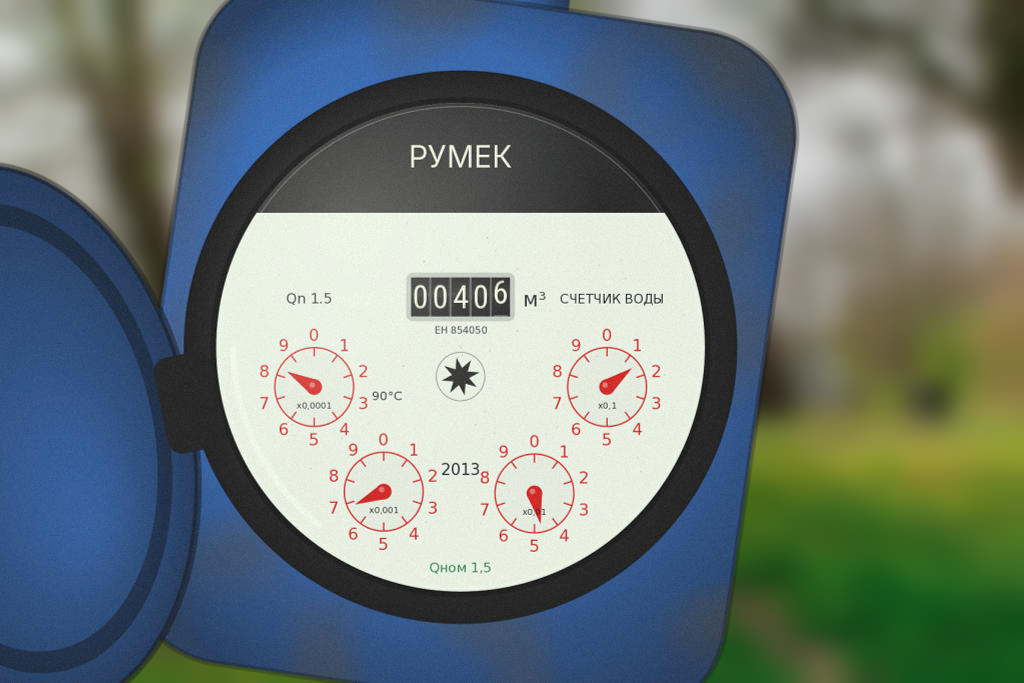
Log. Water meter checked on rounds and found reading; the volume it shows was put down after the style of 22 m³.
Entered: 406.1468 m³
